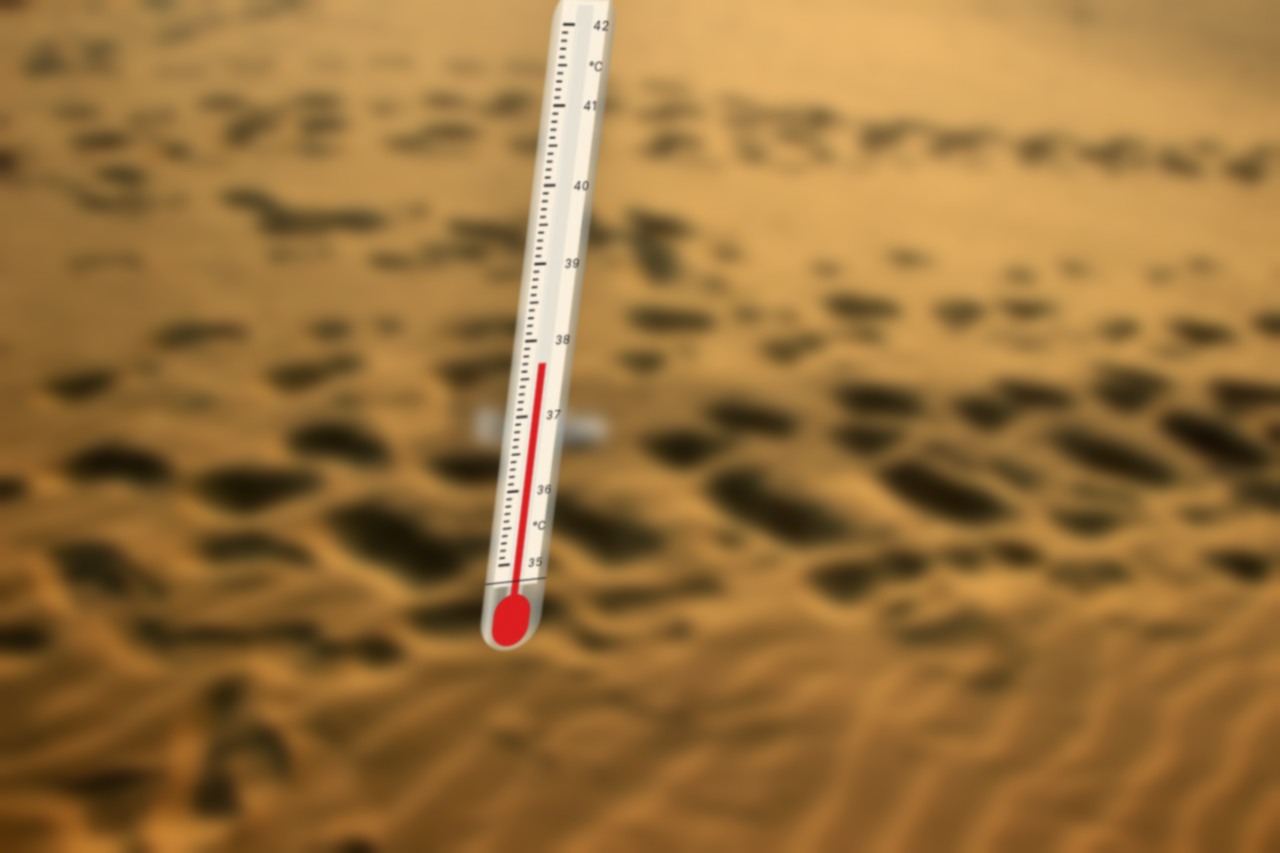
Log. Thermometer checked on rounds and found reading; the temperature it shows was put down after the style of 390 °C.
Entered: 37.7 °C
